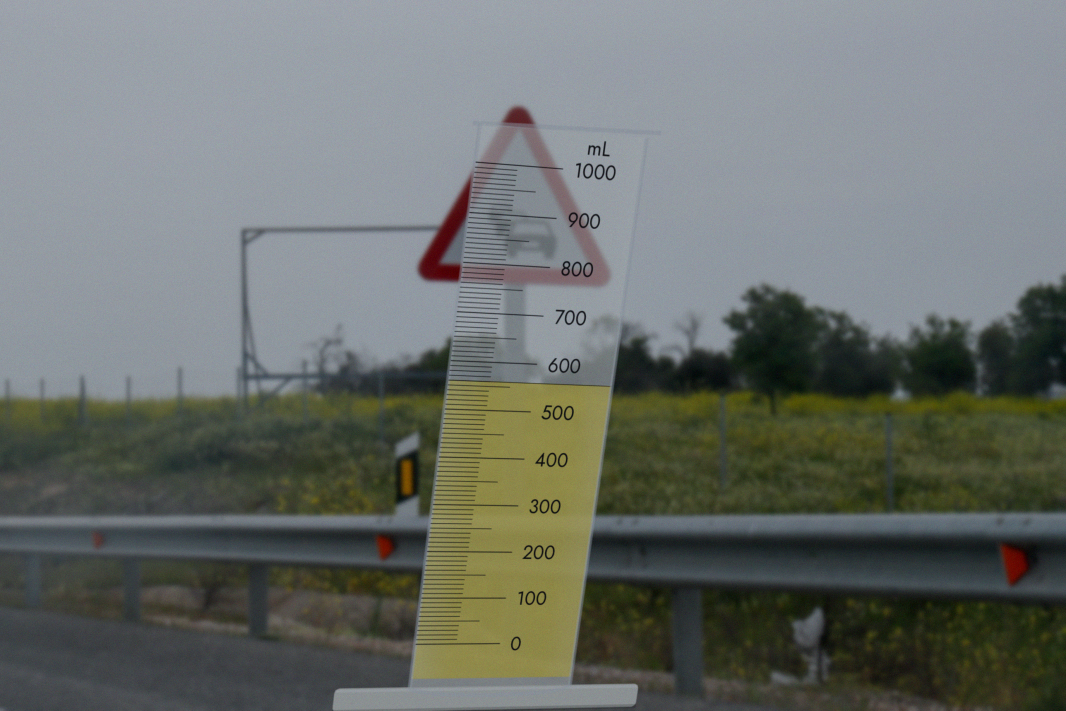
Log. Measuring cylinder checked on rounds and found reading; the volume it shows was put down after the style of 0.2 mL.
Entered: 560 mL
